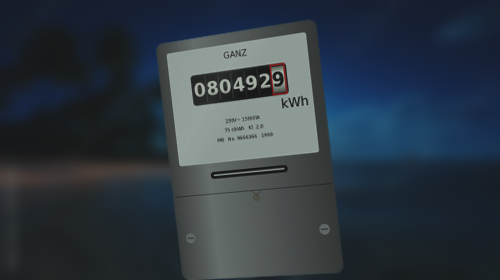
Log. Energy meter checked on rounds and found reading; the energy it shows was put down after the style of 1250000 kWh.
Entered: 80492.9 kWh
